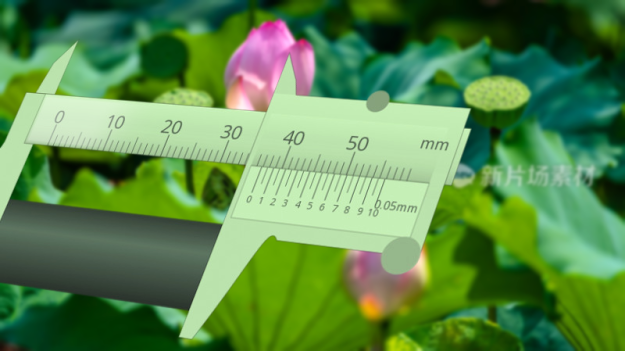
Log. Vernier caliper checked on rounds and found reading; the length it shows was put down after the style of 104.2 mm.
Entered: 36.8 mm
